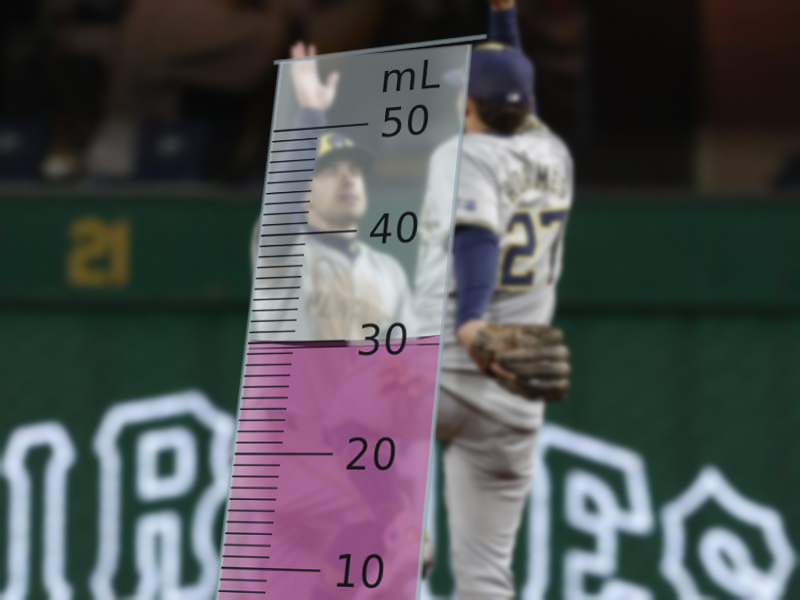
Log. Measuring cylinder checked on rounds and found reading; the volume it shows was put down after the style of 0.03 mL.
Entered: 29.5 mL
